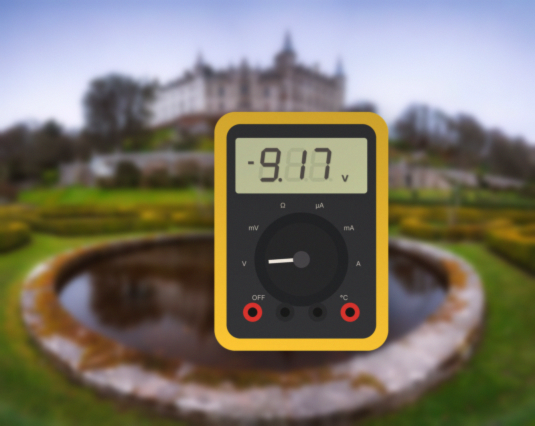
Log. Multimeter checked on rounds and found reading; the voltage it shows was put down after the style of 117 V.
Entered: -9.17 V
